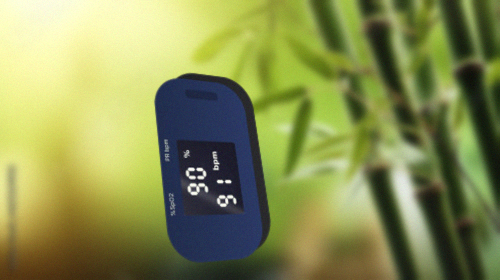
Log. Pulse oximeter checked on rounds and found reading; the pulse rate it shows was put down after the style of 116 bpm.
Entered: 91 bpm
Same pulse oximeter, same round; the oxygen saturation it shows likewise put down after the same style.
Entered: 90 %
